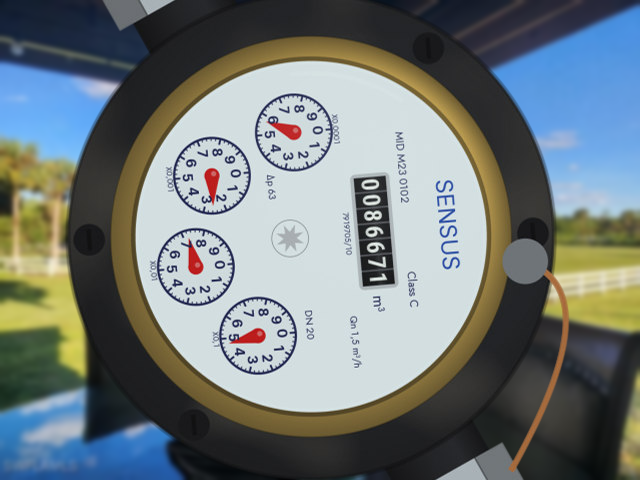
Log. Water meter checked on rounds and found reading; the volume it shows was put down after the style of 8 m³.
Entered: 86671.4725 m³
